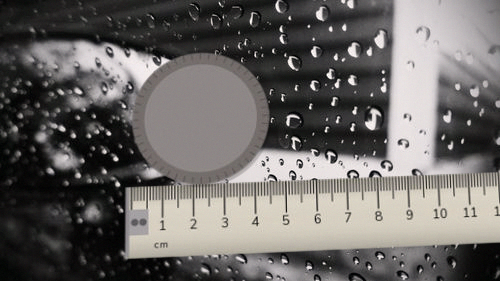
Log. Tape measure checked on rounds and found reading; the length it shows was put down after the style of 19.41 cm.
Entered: 4.5 cm
